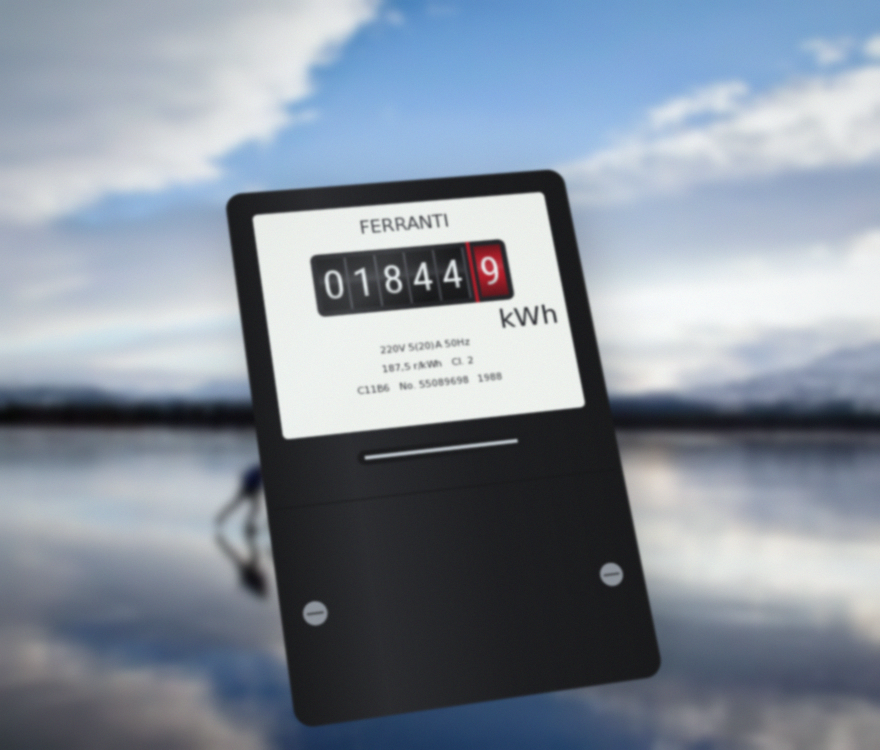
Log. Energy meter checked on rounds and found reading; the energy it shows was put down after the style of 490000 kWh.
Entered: 1844.9 kWh
